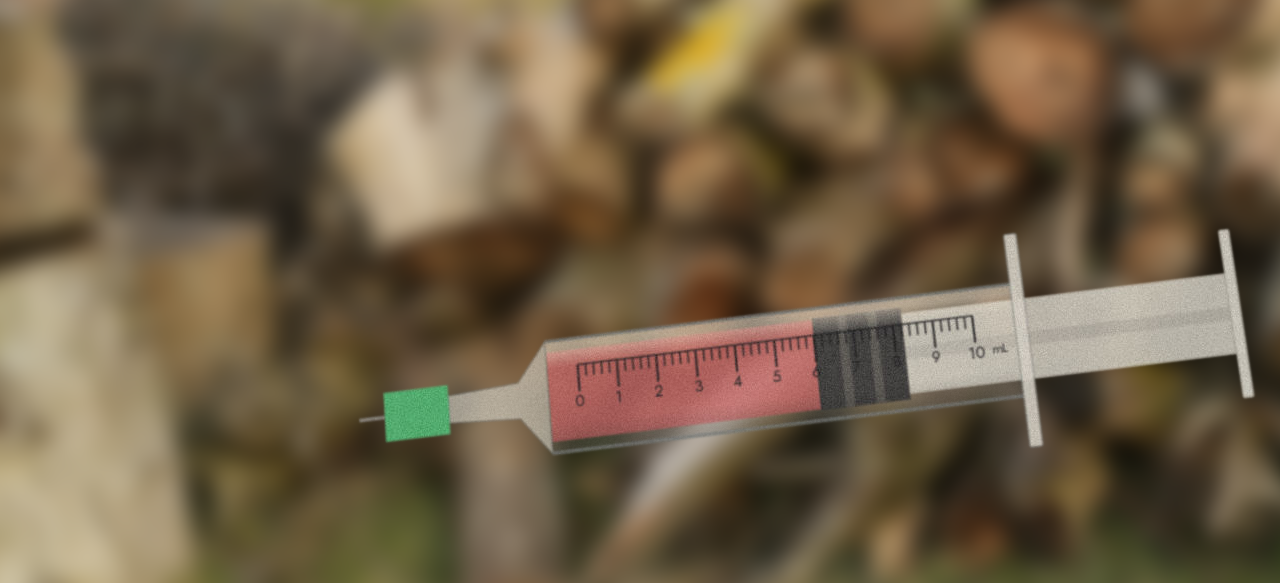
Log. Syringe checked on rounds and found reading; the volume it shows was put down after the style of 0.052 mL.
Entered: 6 mL
